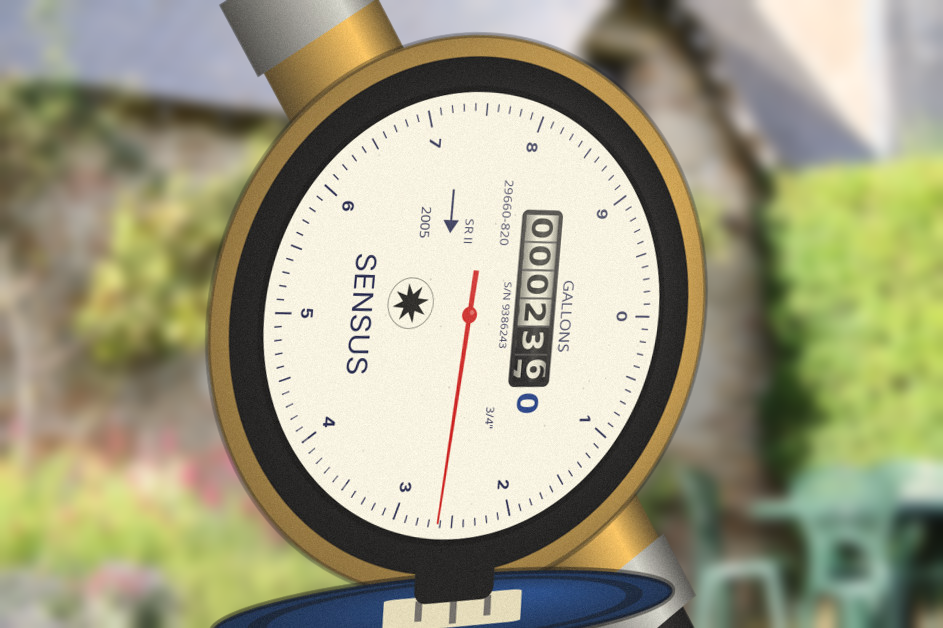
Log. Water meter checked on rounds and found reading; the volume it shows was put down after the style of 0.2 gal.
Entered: 2362.6 gal
